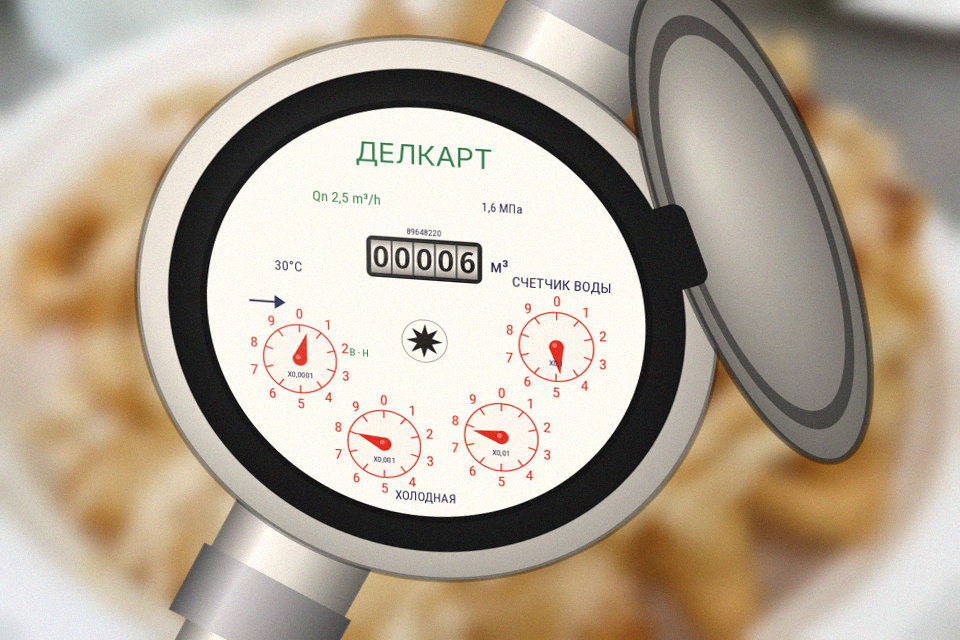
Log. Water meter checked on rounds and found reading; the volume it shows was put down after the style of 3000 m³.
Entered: 6.4780 m³
